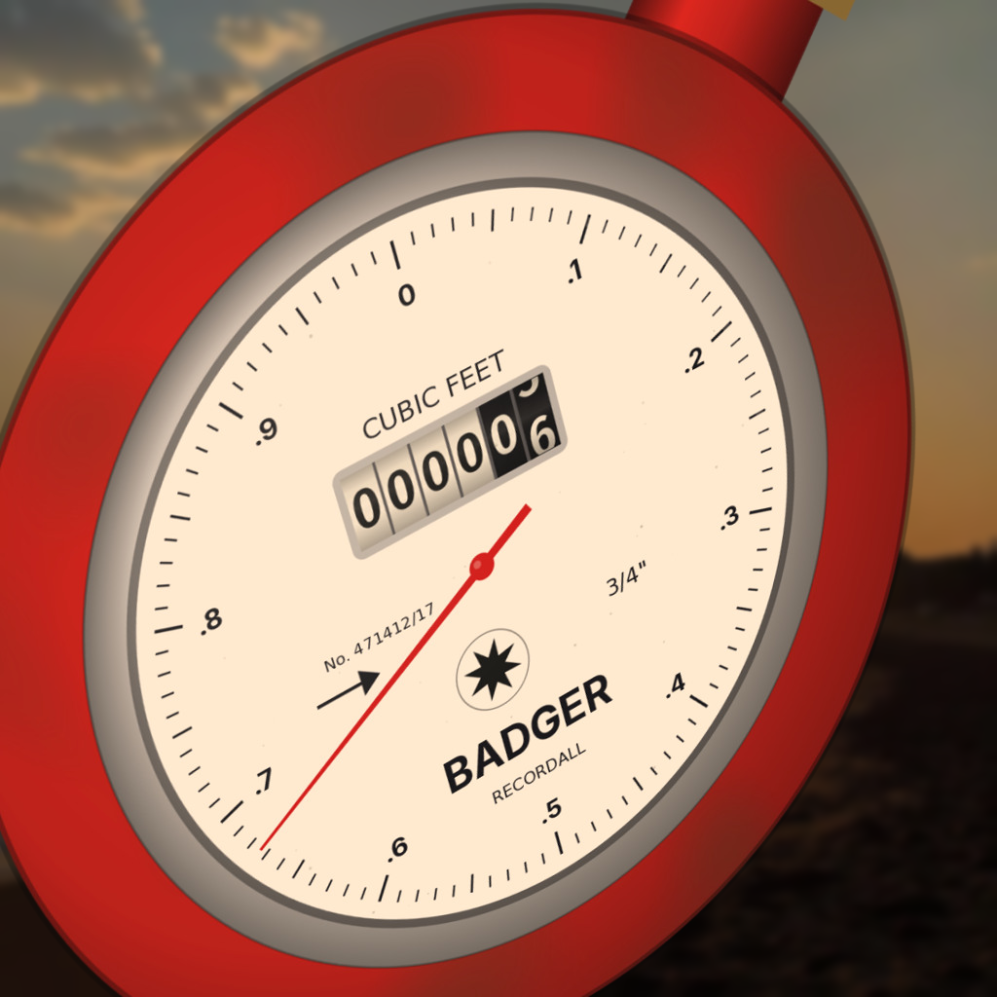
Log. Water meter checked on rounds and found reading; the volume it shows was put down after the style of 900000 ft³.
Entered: 5.67 ft³
